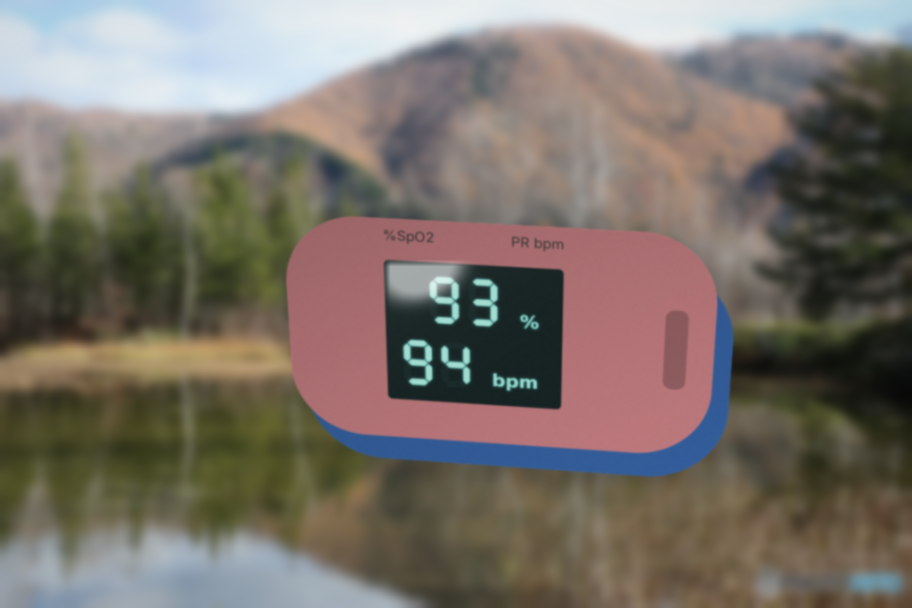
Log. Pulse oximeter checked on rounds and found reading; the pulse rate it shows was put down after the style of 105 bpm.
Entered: 94 bpm
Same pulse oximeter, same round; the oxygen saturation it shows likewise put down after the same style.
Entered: 93 %
